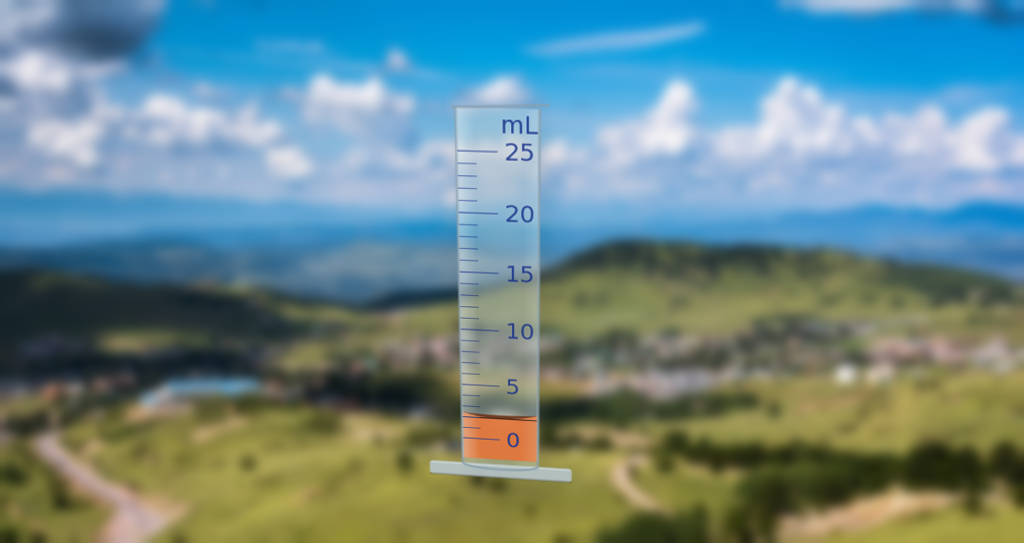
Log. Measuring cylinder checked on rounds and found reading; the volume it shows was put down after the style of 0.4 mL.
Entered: 2 mL
